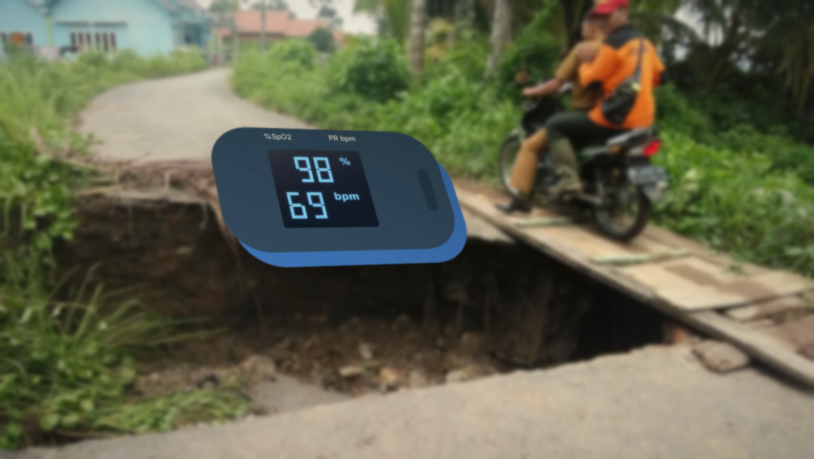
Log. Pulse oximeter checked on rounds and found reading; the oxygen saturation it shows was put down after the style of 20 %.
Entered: 98 %
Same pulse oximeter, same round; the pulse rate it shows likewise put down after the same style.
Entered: 69 bpm
